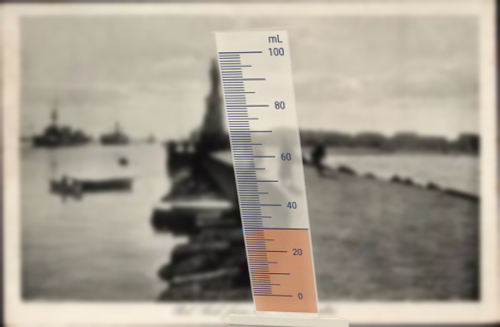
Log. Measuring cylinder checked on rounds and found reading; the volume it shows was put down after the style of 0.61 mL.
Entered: 30 mL
